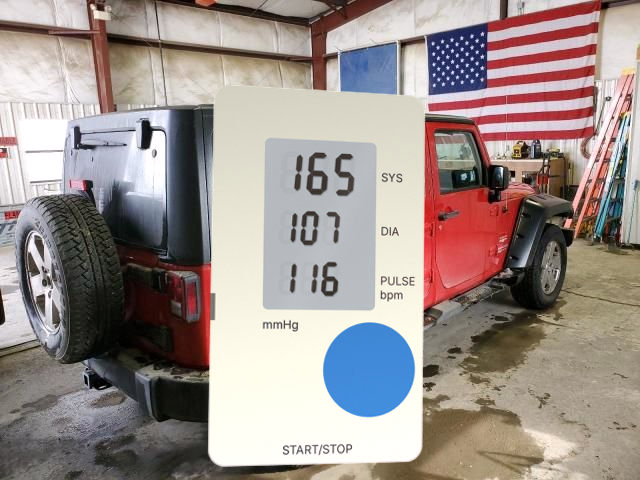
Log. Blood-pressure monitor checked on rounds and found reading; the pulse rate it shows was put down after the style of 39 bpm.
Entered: 116 bpm
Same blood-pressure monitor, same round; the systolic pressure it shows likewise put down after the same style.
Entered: 165 mmHg
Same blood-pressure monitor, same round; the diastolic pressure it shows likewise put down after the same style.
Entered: 107 mmHg
